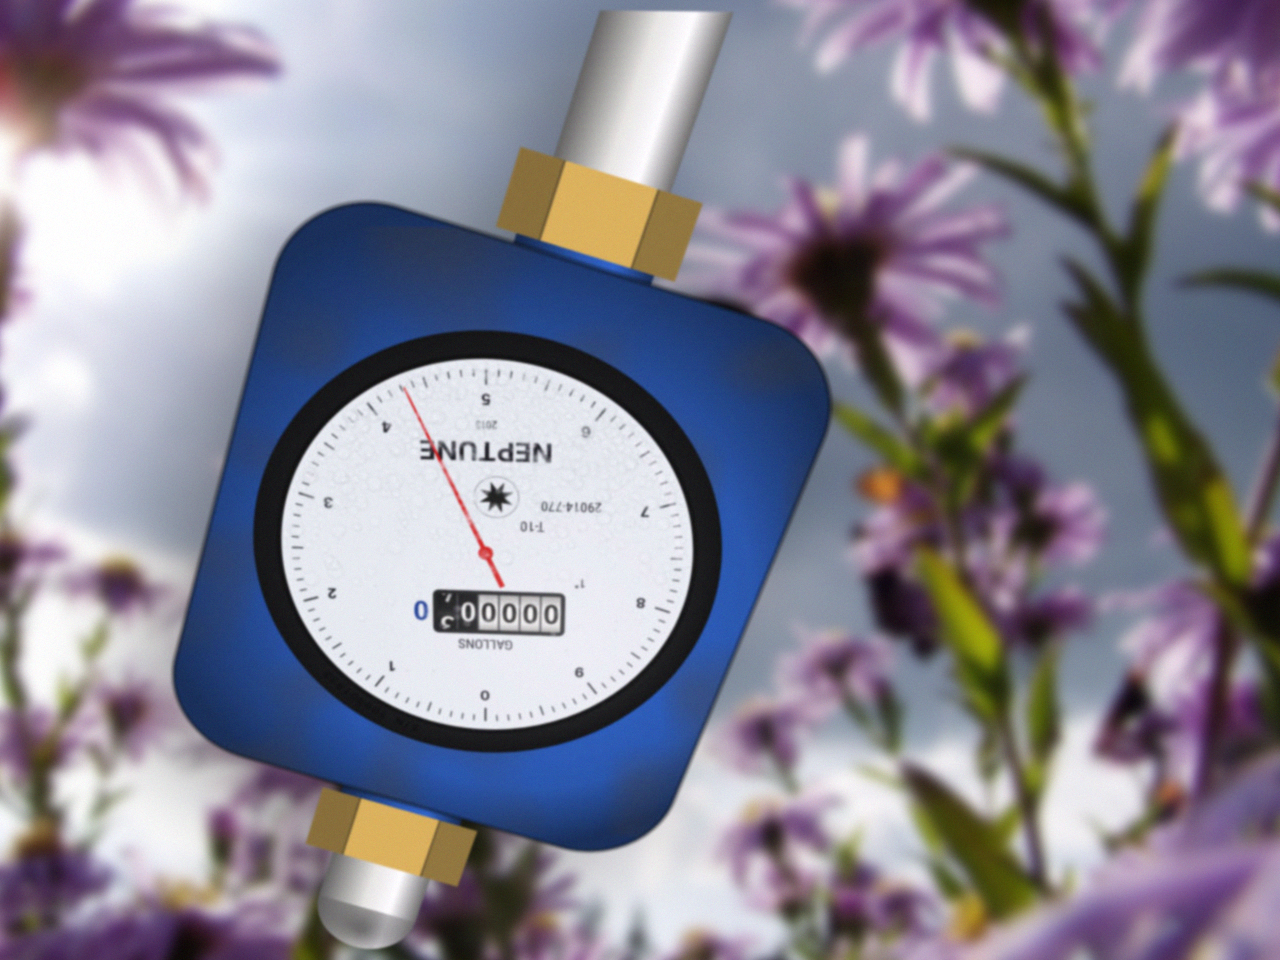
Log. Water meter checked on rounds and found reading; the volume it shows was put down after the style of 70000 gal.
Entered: 34.3 gal
